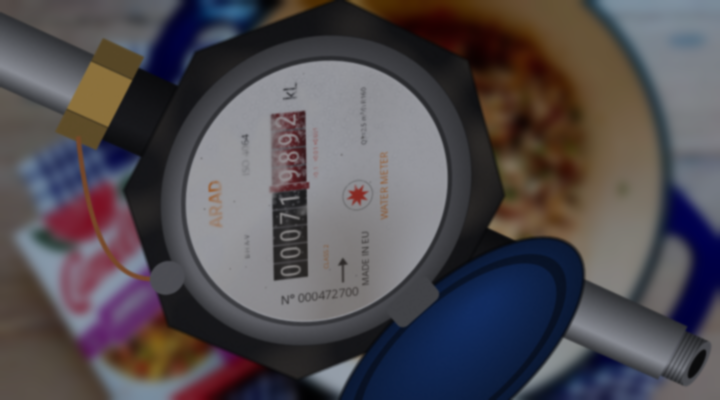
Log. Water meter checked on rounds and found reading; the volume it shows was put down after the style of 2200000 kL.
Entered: 71.9892 kL
